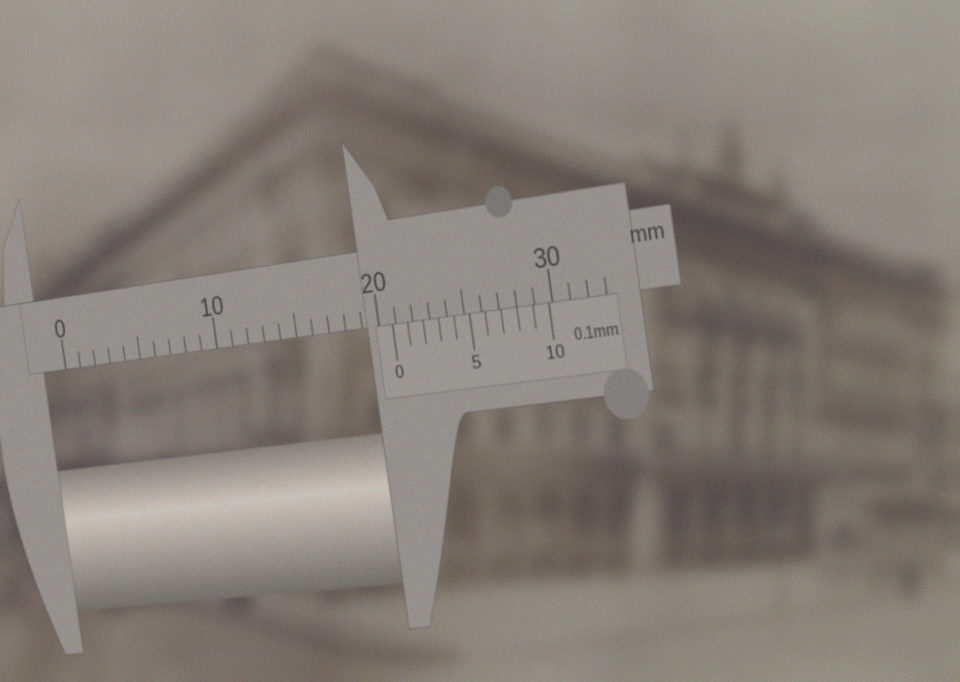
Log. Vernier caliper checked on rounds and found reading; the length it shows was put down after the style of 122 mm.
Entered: 20.8 mm
